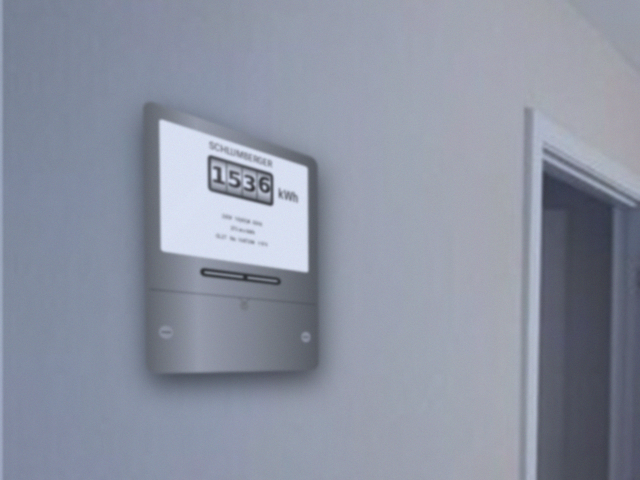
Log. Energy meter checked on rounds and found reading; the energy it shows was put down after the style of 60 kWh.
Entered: 1536 kWh
